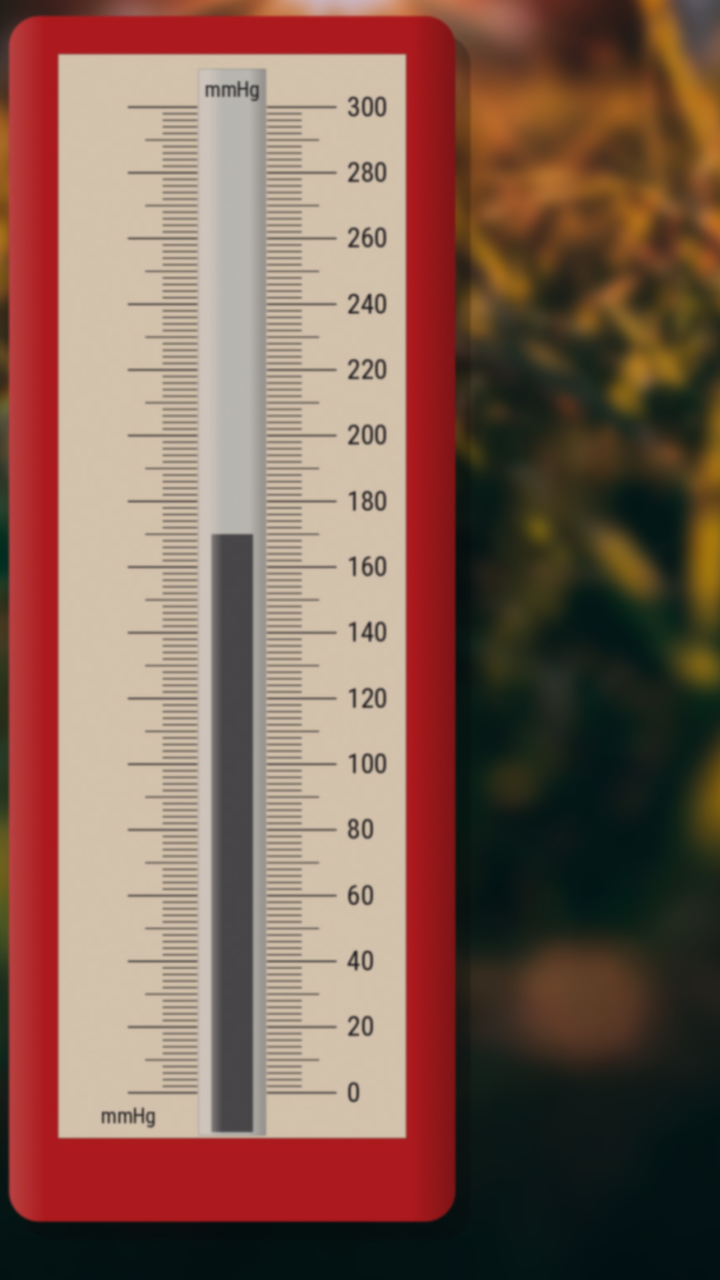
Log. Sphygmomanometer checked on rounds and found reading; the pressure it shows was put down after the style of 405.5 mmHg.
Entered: 170 mmHg
